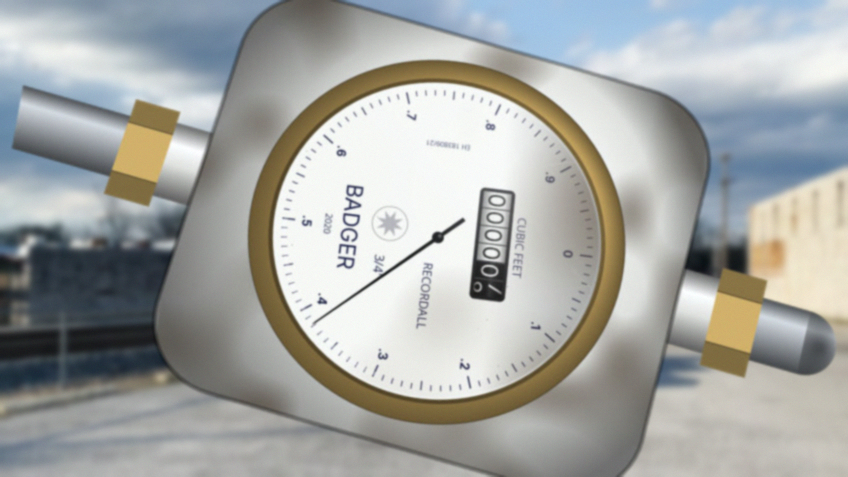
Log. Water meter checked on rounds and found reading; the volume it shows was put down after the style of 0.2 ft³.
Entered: 7.38 ft³
